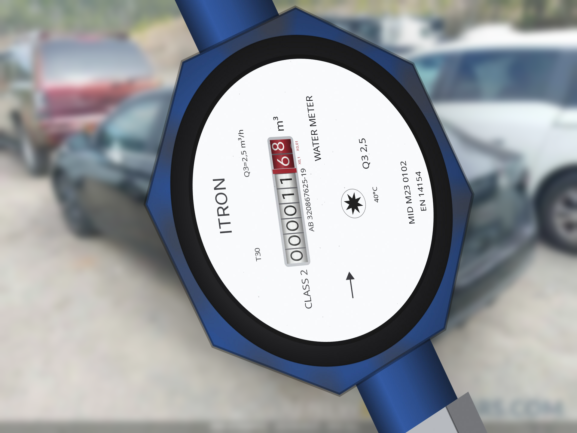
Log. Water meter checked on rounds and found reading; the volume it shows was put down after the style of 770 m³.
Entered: 11.68 m³
